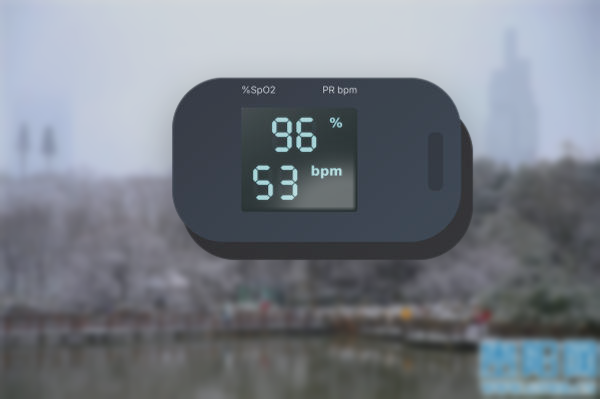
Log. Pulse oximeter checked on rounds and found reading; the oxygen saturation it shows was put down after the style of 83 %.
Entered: 96 %
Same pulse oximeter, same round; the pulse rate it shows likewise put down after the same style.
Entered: 53 bpm
